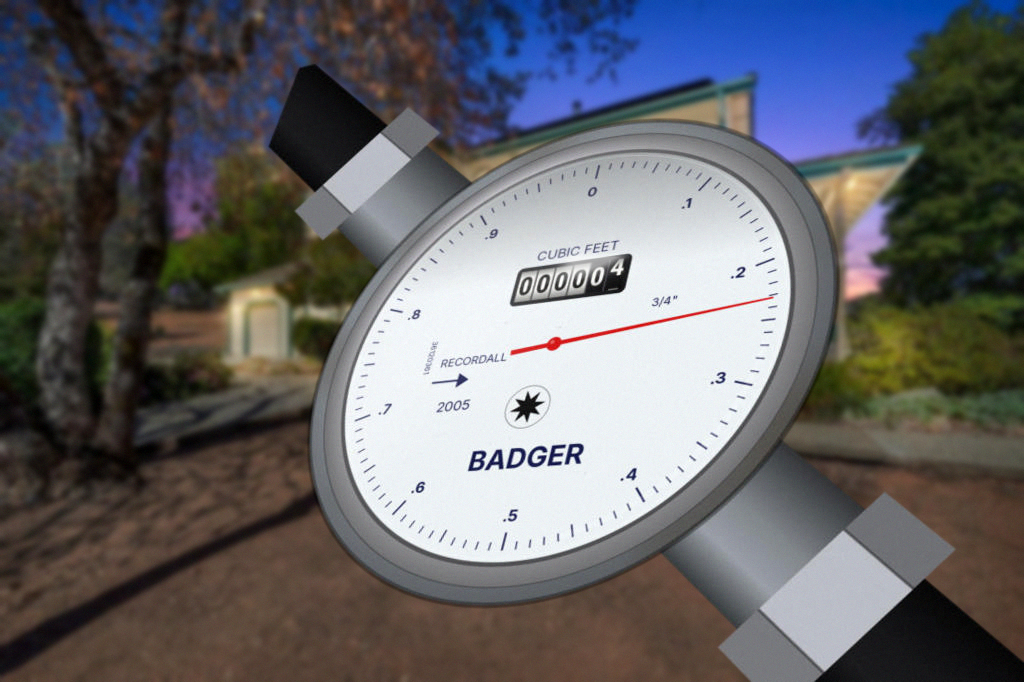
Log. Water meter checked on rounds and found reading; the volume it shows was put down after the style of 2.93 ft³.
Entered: 4.23 ft³
